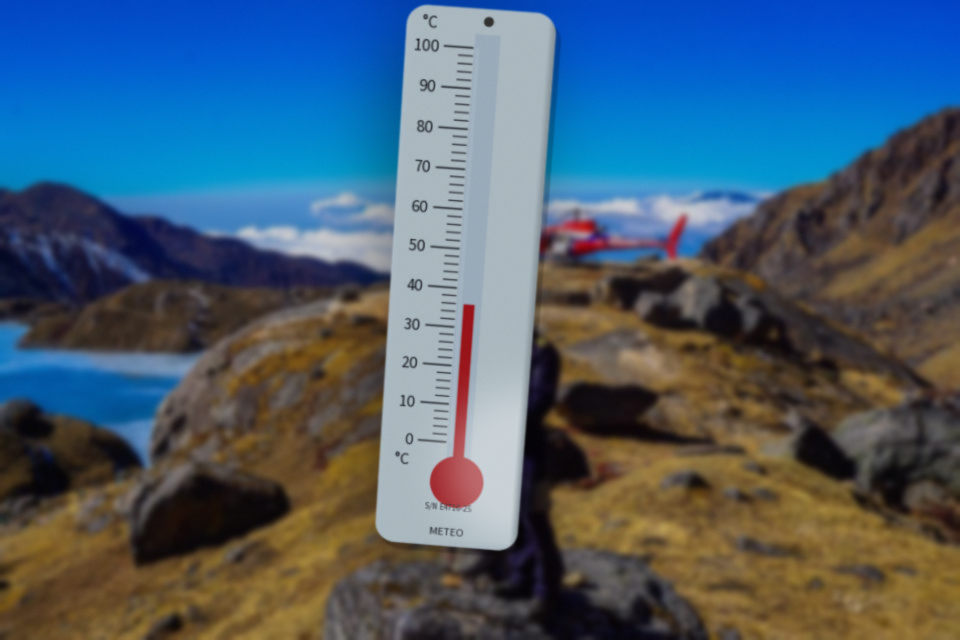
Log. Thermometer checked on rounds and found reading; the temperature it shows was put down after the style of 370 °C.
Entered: 36 °C
